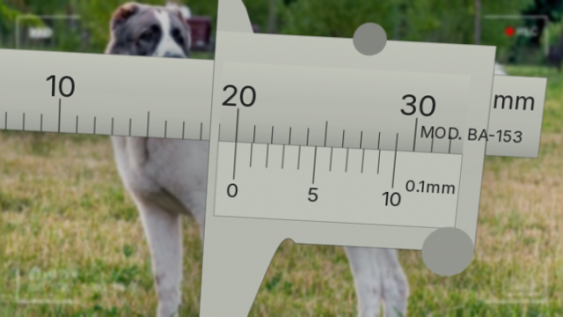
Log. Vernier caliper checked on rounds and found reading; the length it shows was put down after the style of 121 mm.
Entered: 20.0 mm
